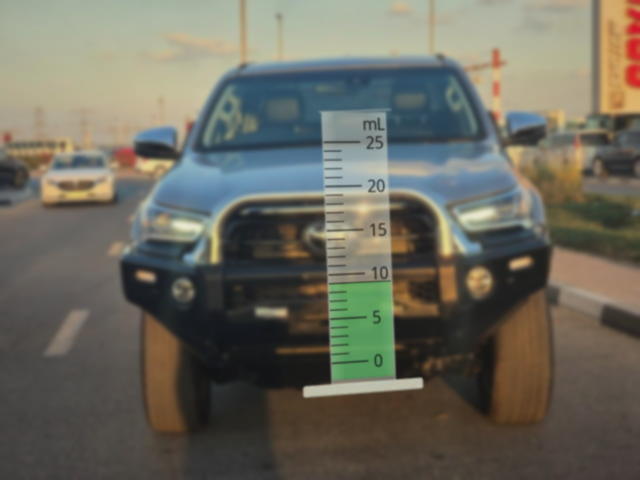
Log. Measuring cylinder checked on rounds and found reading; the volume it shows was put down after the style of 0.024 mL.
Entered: 9 mL
